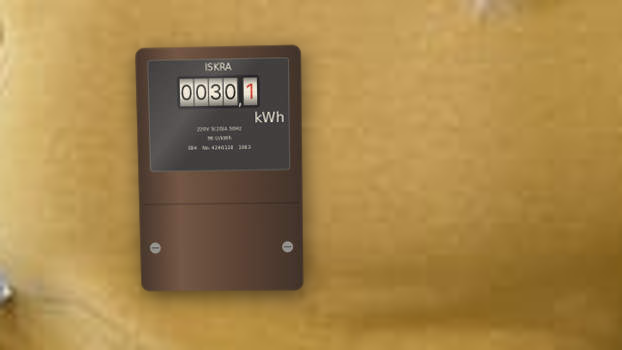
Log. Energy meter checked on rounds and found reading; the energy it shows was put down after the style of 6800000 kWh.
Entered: 30.1 kWh
